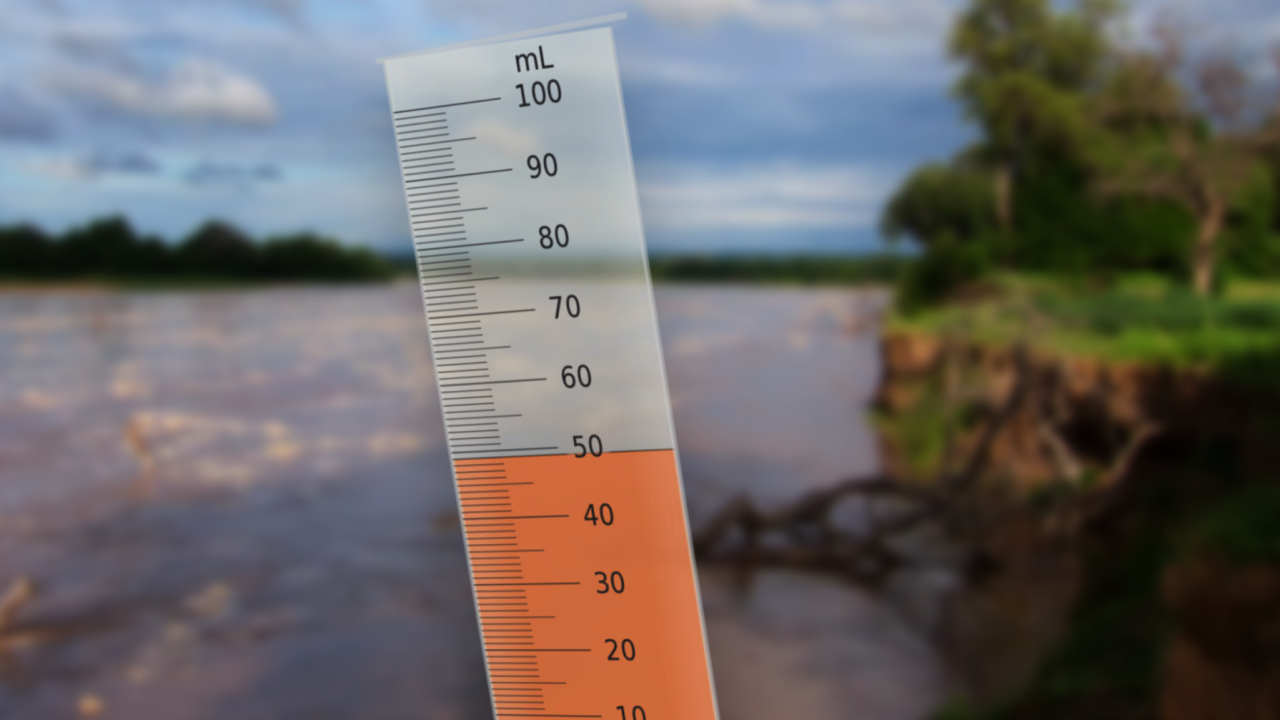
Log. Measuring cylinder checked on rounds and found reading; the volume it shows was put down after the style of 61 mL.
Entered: 49 mL
